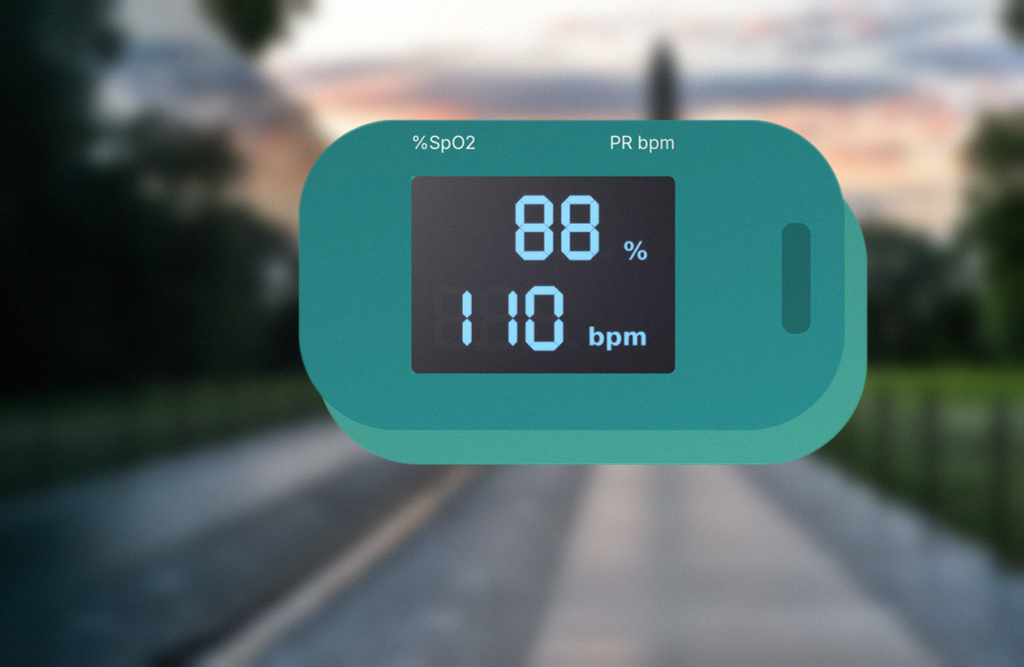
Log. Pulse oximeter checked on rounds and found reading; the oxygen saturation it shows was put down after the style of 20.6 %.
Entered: 88 %
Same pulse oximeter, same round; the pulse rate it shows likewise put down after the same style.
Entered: 110 bpm
